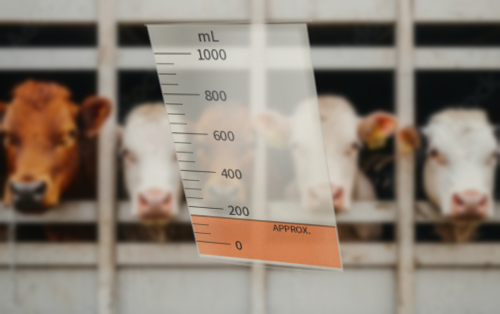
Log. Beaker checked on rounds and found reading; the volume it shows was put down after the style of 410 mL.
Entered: 150 mL
